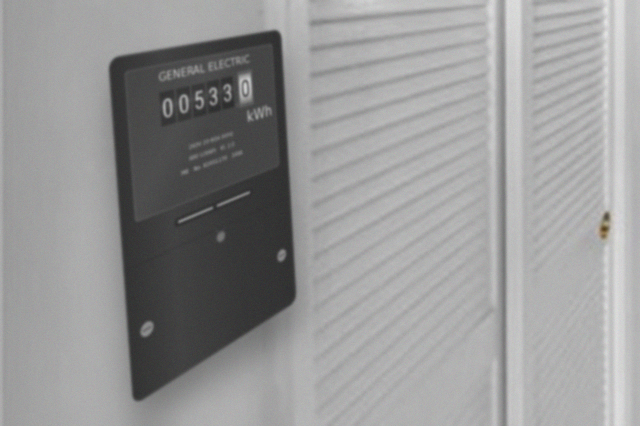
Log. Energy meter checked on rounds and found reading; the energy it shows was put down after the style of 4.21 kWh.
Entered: 533.0 kWh
